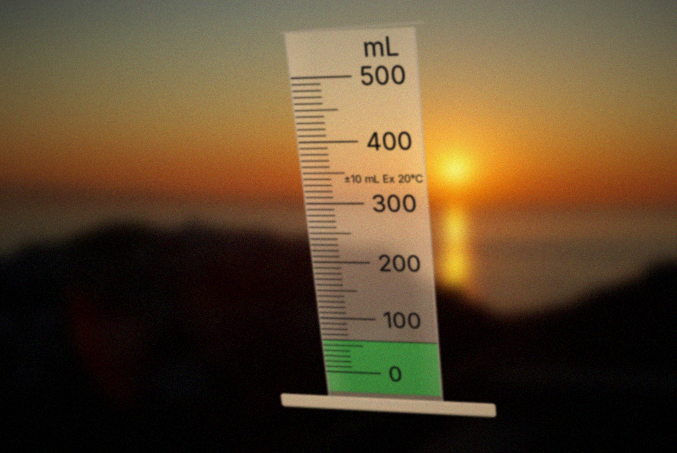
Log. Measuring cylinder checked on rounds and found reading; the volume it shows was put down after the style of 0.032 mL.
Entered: 60 mL
